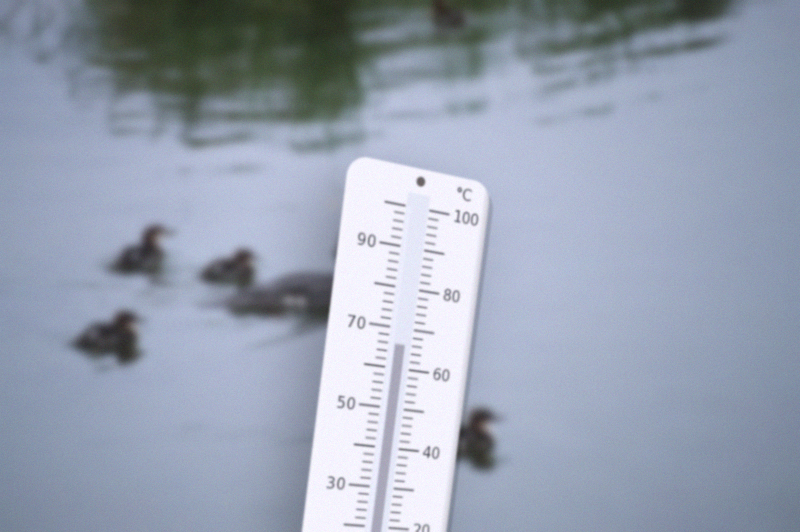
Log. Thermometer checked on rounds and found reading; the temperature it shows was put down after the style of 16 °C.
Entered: 66 °C
